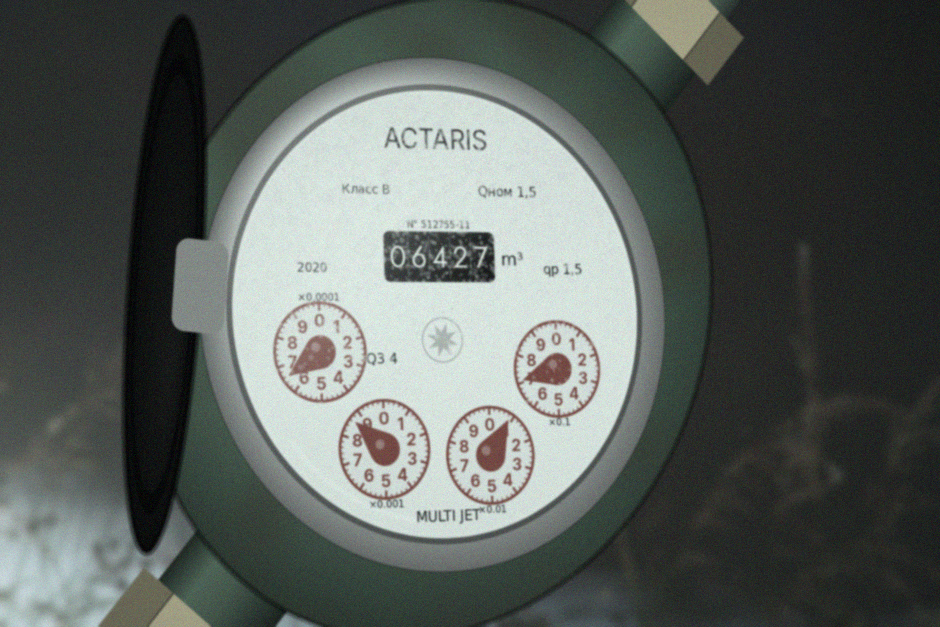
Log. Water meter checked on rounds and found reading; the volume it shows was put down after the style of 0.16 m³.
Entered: 6427.7086 m³
